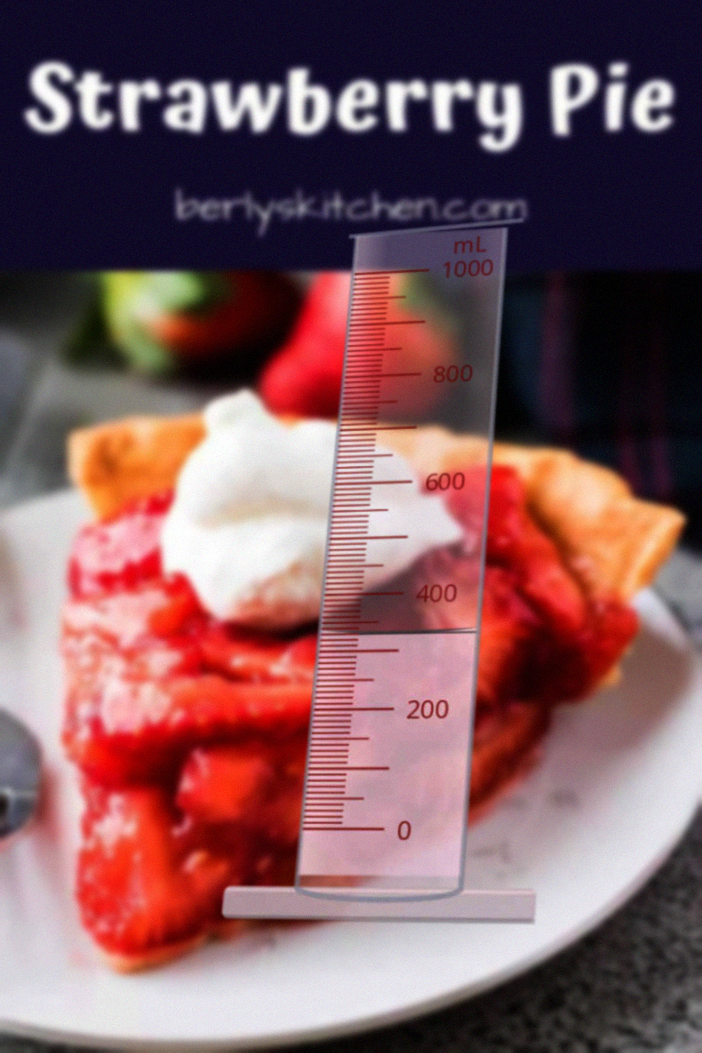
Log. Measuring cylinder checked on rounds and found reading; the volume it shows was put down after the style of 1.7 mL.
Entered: 330 mL
